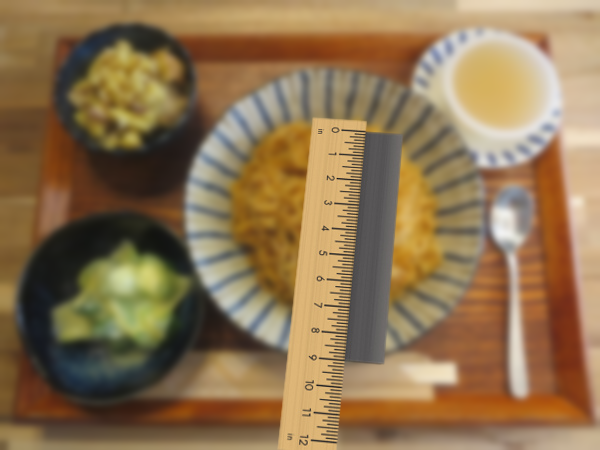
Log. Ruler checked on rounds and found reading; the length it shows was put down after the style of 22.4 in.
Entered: 9 in
